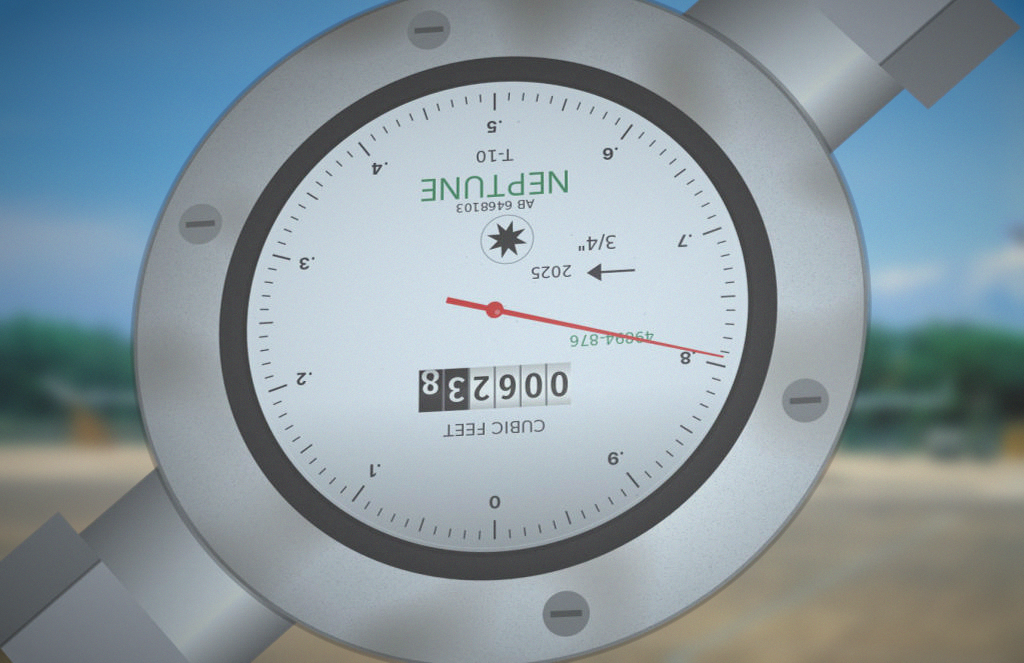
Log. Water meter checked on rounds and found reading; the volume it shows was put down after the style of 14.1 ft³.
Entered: 6237.79 ft³
